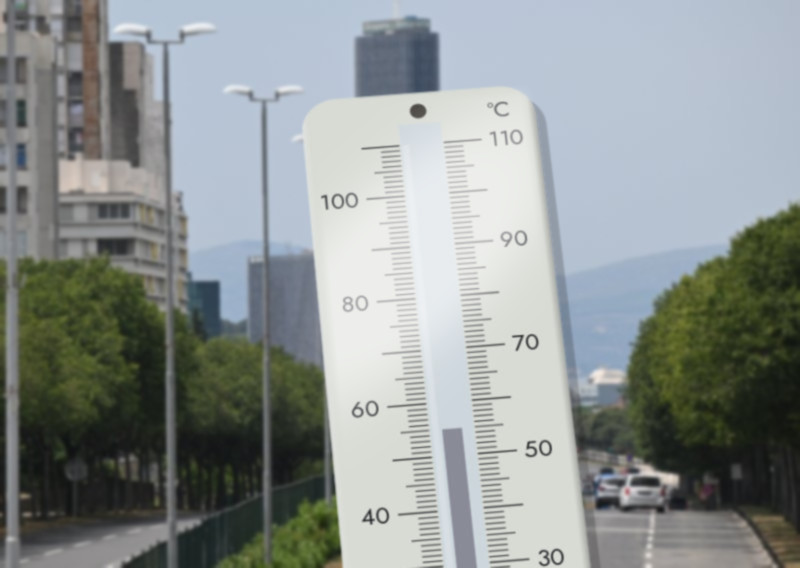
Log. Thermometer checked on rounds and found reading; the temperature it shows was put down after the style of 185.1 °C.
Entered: 55 °C
